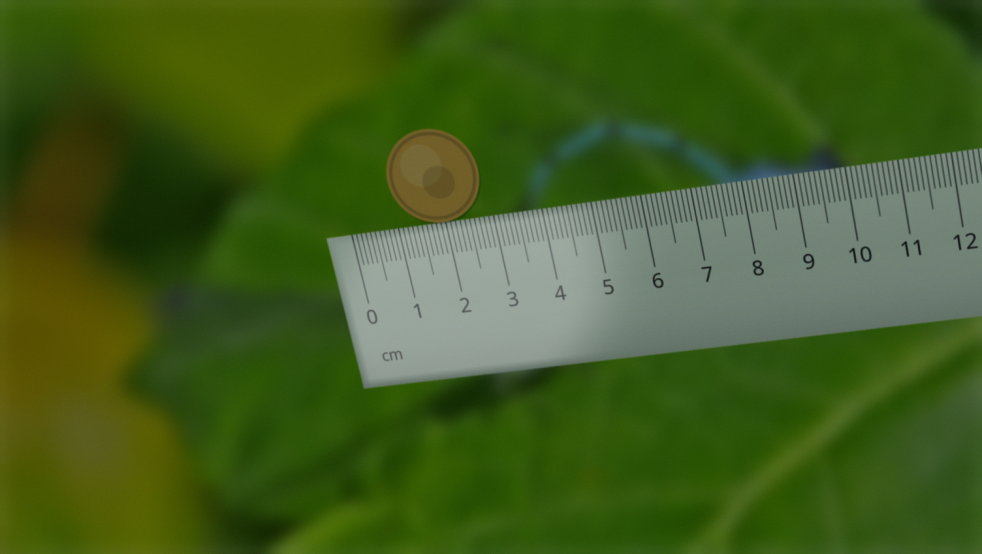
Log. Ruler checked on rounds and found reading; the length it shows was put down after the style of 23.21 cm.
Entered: 1.9 cm
